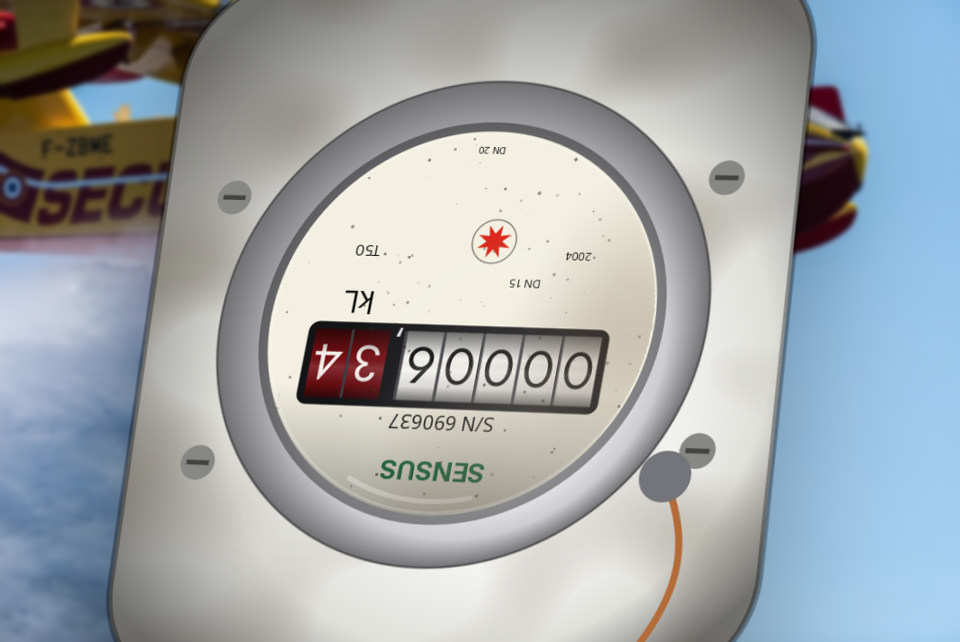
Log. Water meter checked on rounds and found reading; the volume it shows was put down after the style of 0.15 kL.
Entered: 6.34 kL
